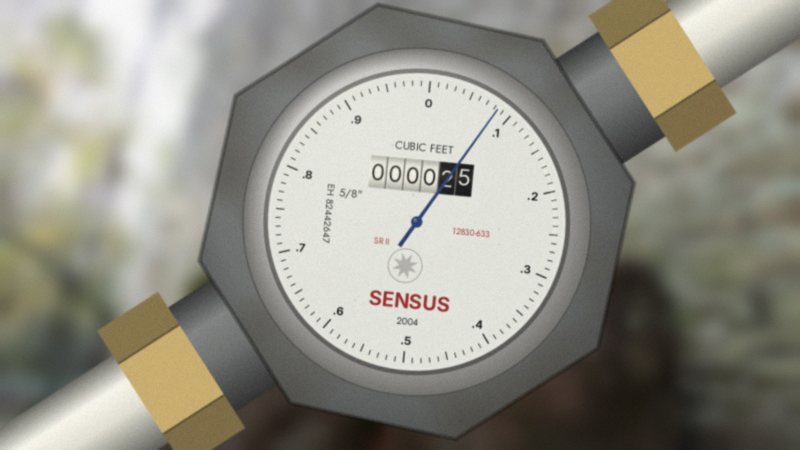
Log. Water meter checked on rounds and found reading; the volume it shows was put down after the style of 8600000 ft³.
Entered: 25.08 ft³
